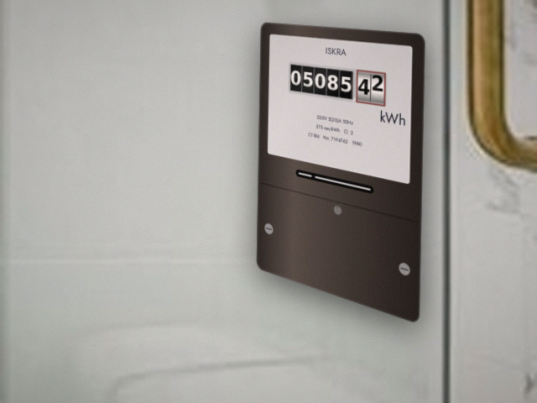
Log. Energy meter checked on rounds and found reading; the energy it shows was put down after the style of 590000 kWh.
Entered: 5085.42 kWh
